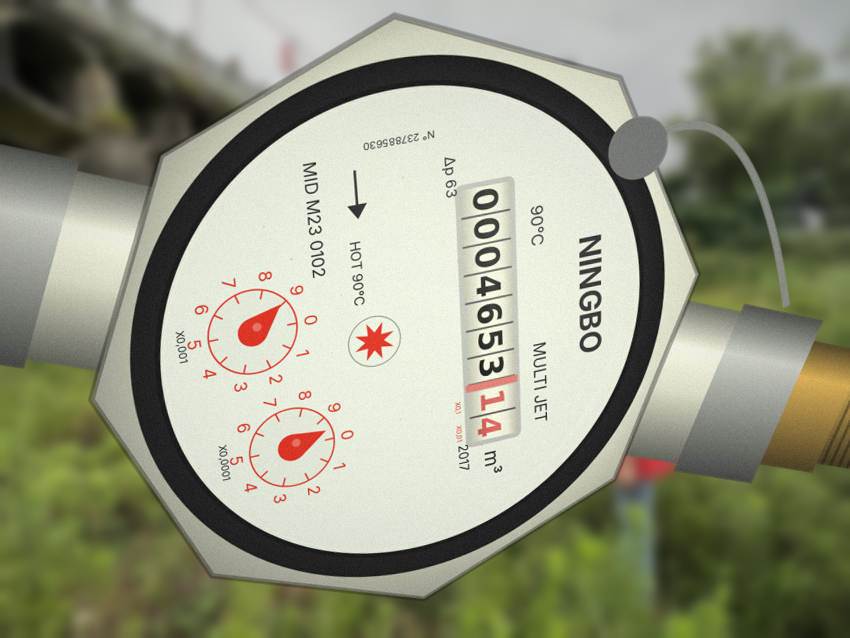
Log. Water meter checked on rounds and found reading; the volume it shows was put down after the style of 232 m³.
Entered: 4653.1389 m³
